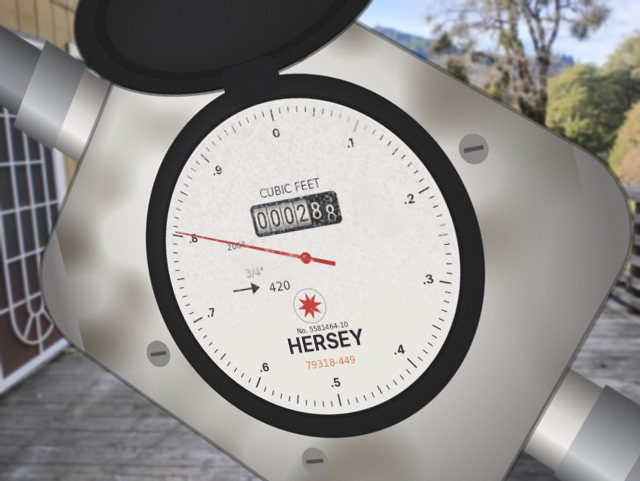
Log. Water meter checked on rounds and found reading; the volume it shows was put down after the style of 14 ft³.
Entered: 287.80 ft³
